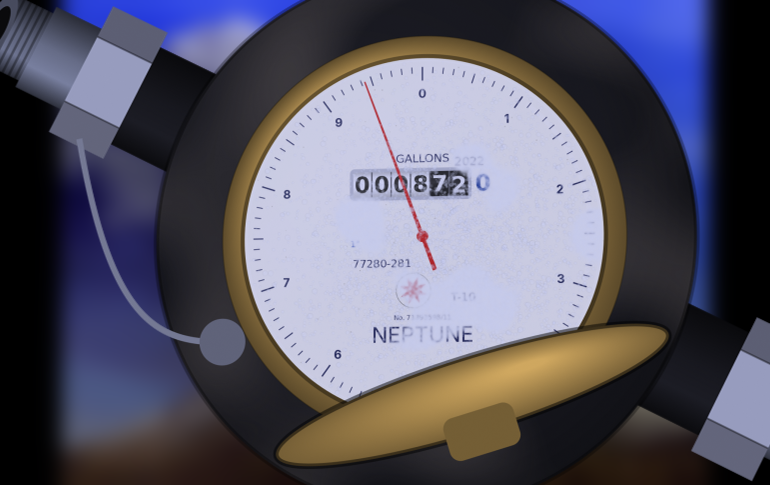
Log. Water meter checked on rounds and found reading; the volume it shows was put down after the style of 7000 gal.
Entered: 8719.4 gal
